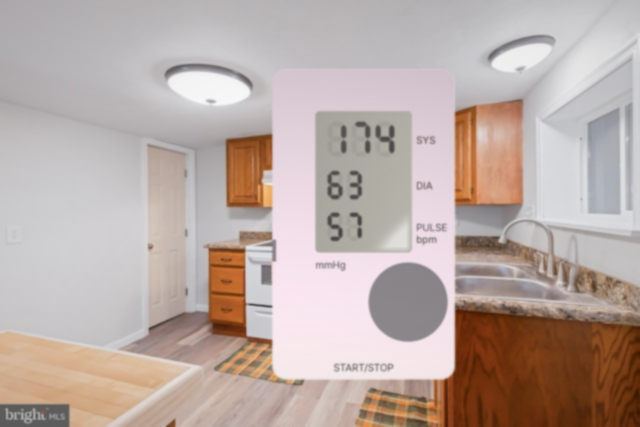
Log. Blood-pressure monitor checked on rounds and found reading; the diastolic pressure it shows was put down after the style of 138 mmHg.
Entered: 63 mmHg
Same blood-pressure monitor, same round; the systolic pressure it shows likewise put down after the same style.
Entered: 174 mmHg
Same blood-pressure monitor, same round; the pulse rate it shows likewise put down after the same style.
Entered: 57 bpm
